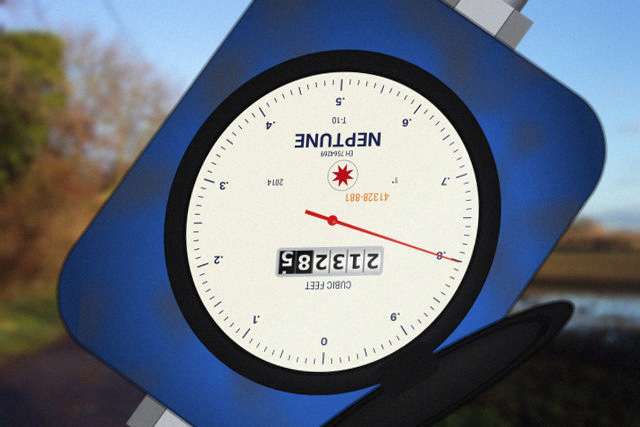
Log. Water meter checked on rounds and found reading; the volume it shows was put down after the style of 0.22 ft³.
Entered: 213284.80 ft³
